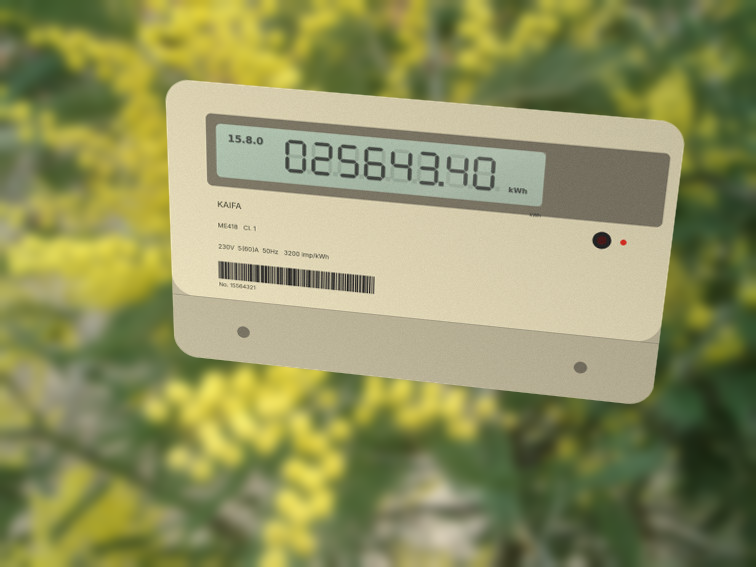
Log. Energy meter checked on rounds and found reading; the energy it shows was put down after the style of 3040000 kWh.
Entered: 25643.40 kWh
